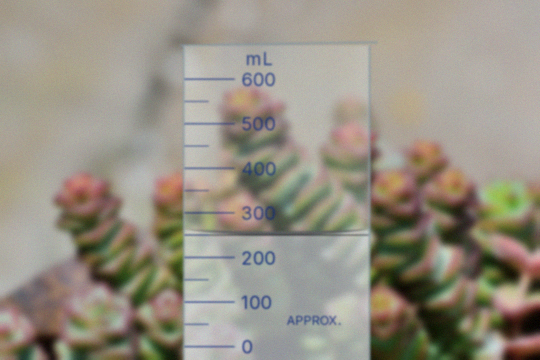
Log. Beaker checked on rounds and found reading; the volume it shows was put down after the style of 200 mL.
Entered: 250 mL
